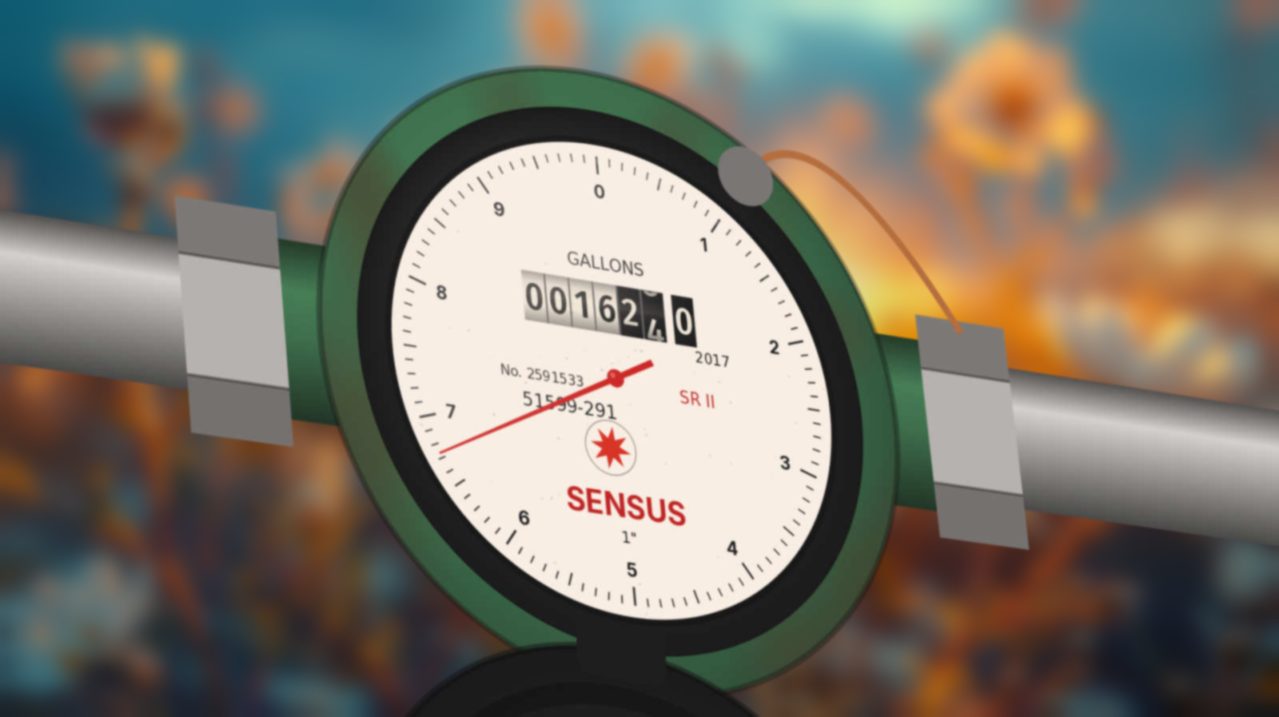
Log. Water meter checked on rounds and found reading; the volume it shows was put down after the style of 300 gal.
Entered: 16236.7 gal
